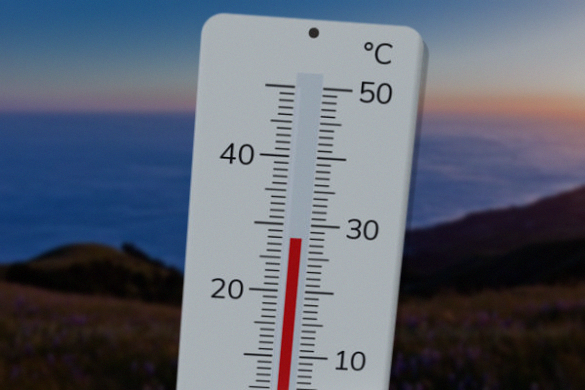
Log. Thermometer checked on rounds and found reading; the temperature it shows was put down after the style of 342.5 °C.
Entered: 28 °C
